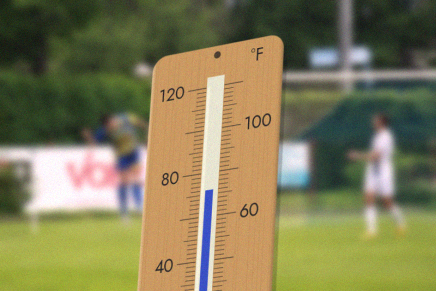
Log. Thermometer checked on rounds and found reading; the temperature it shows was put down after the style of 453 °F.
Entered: 72 °F
